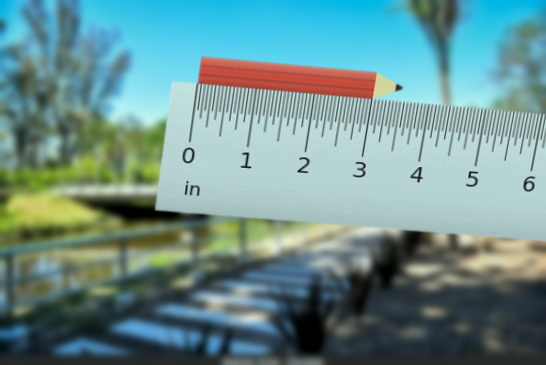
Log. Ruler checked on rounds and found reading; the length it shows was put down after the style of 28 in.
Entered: 3.5 in
